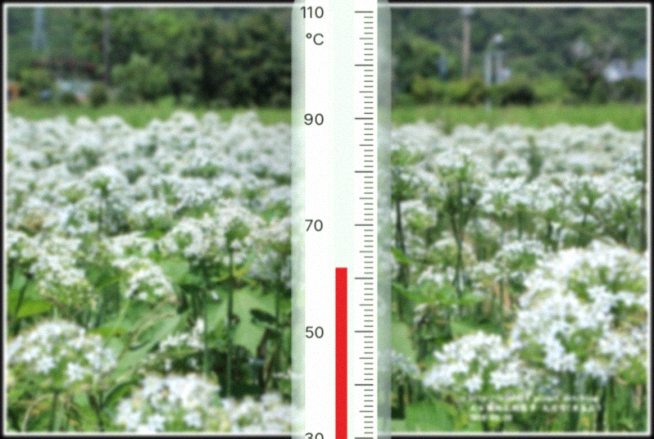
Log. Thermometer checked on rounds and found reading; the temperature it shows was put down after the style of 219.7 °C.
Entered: 62 °C
